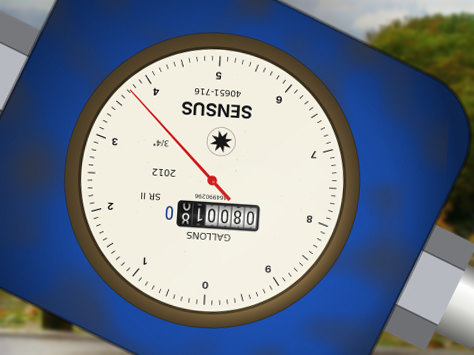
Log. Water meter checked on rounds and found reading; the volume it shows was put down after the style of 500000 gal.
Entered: 800183.7 gal
